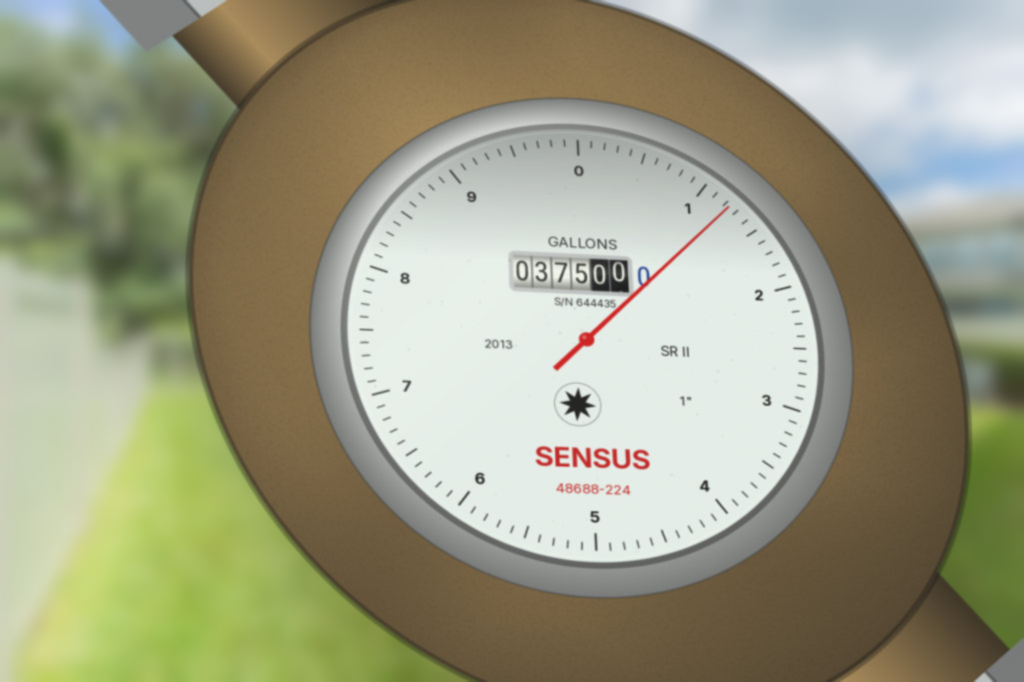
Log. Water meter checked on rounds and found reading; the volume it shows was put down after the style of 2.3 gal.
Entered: 375001.2 gal
